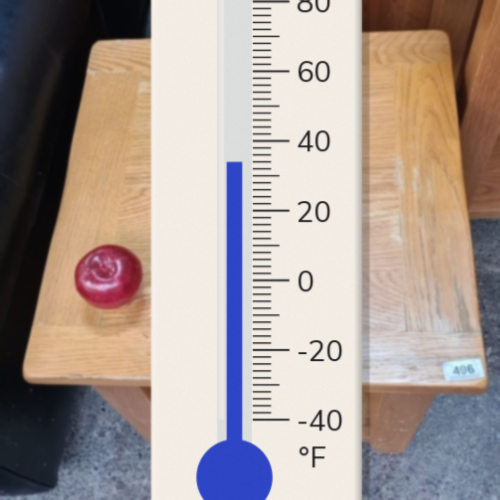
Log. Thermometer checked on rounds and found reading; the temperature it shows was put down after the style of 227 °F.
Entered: 34 °F
